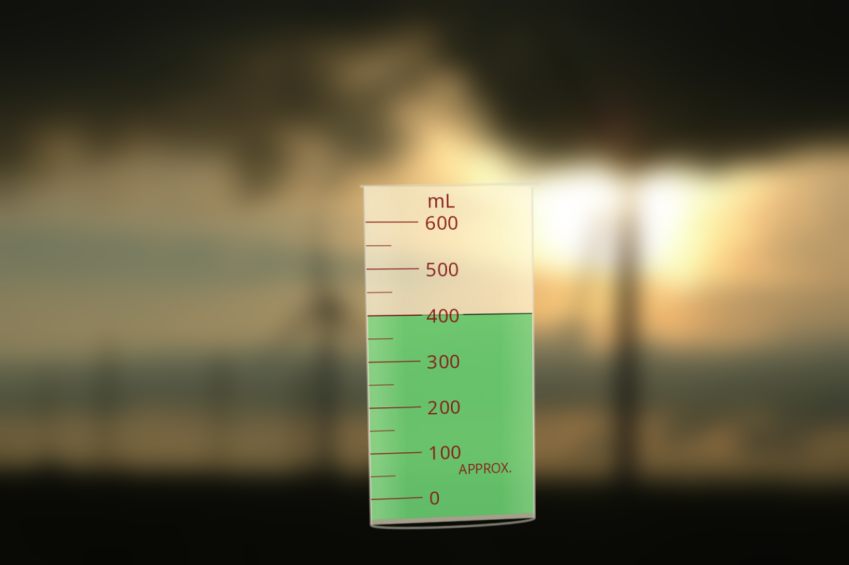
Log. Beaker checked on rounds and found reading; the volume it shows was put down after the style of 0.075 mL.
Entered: 400 mL
